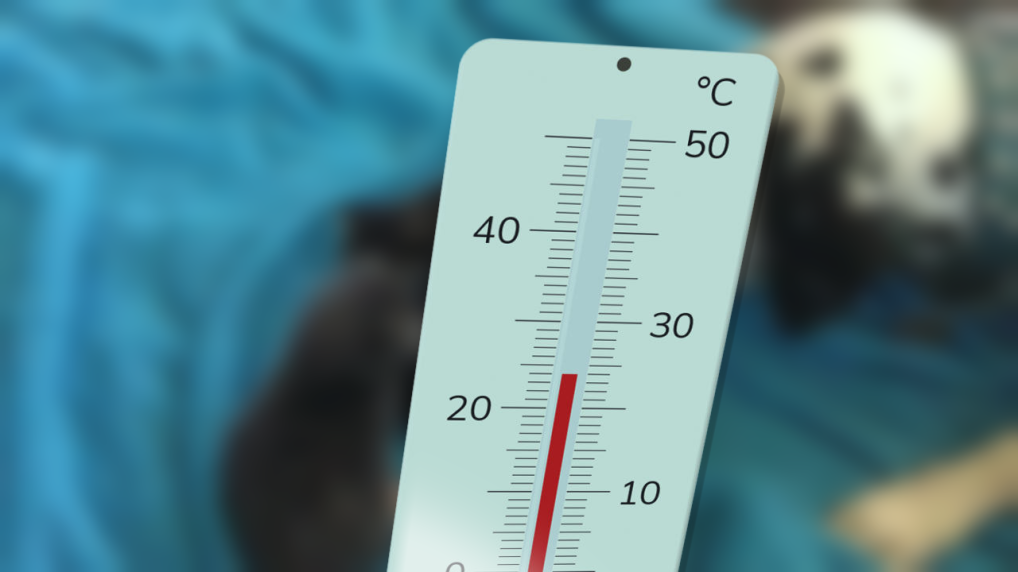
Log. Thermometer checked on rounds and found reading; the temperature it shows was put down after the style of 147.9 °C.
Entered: 24 °C
